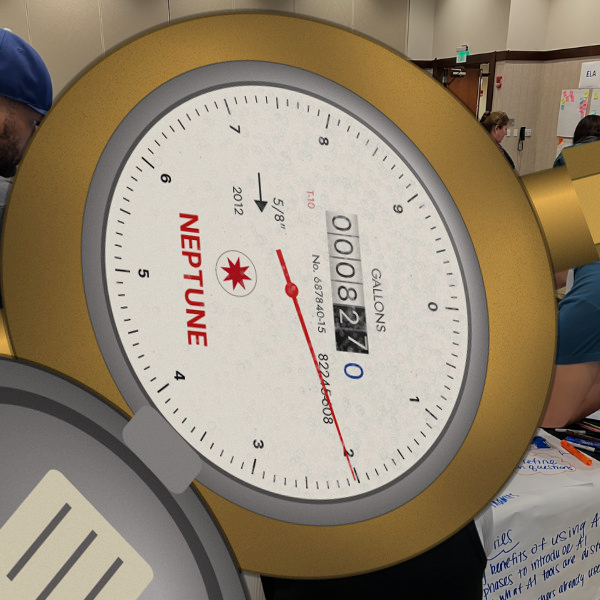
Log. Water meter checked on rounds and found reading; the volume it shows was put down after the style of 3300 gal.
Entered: 8272.0 gal
